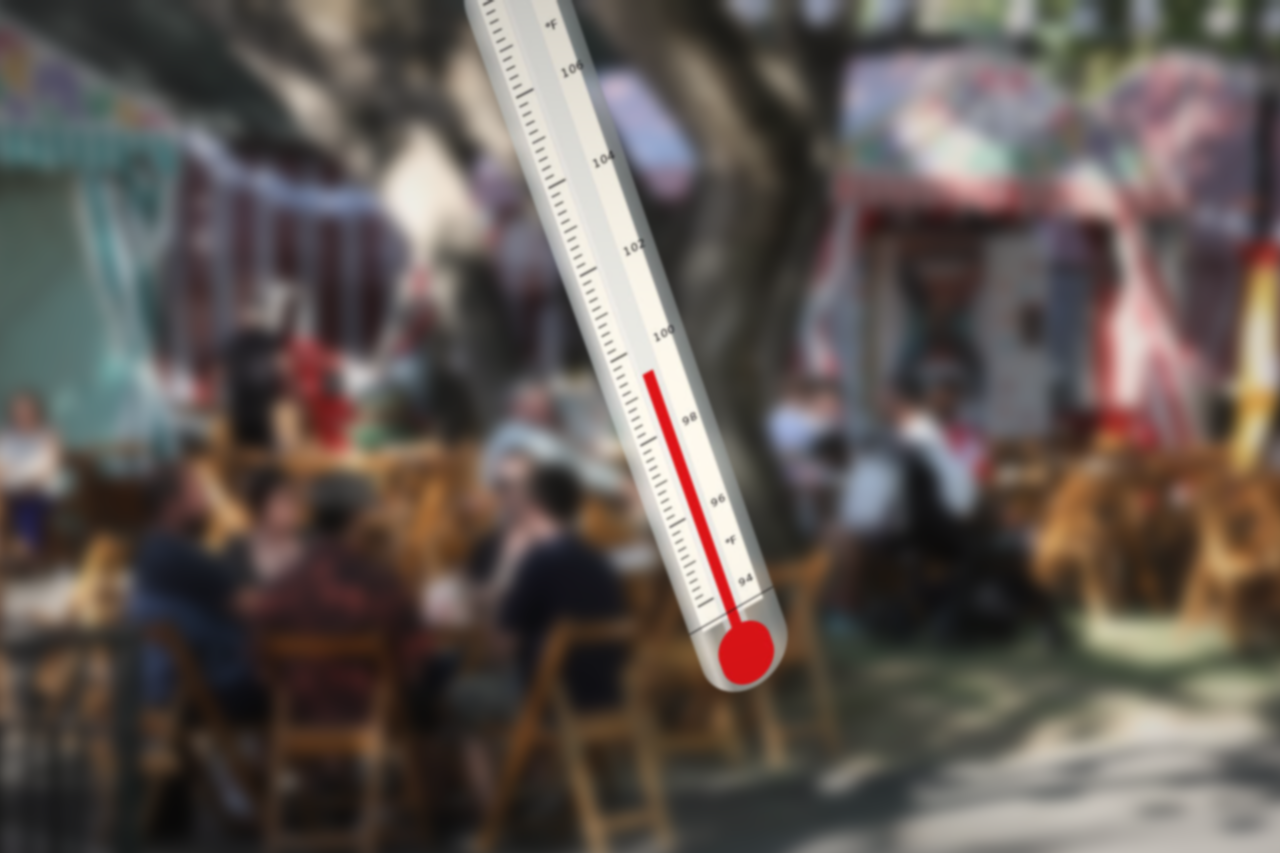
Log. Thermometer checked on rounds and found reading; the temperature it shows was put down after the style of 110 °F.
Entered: 99.4 °F
